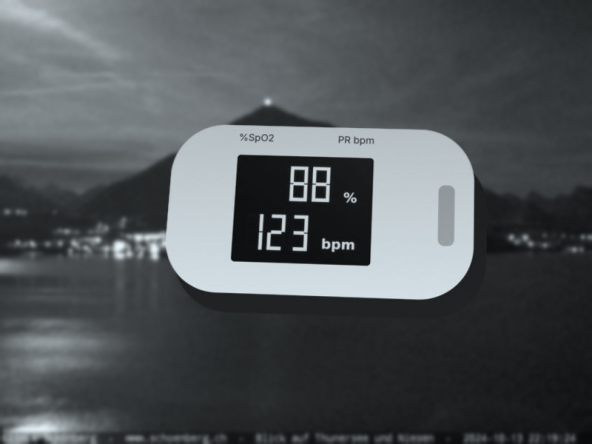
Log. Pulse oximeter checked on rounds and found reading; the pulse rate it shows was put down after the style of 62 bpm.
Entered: 123 bpm
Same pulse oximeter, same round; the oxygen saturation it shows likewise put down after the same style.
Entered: 88 %
